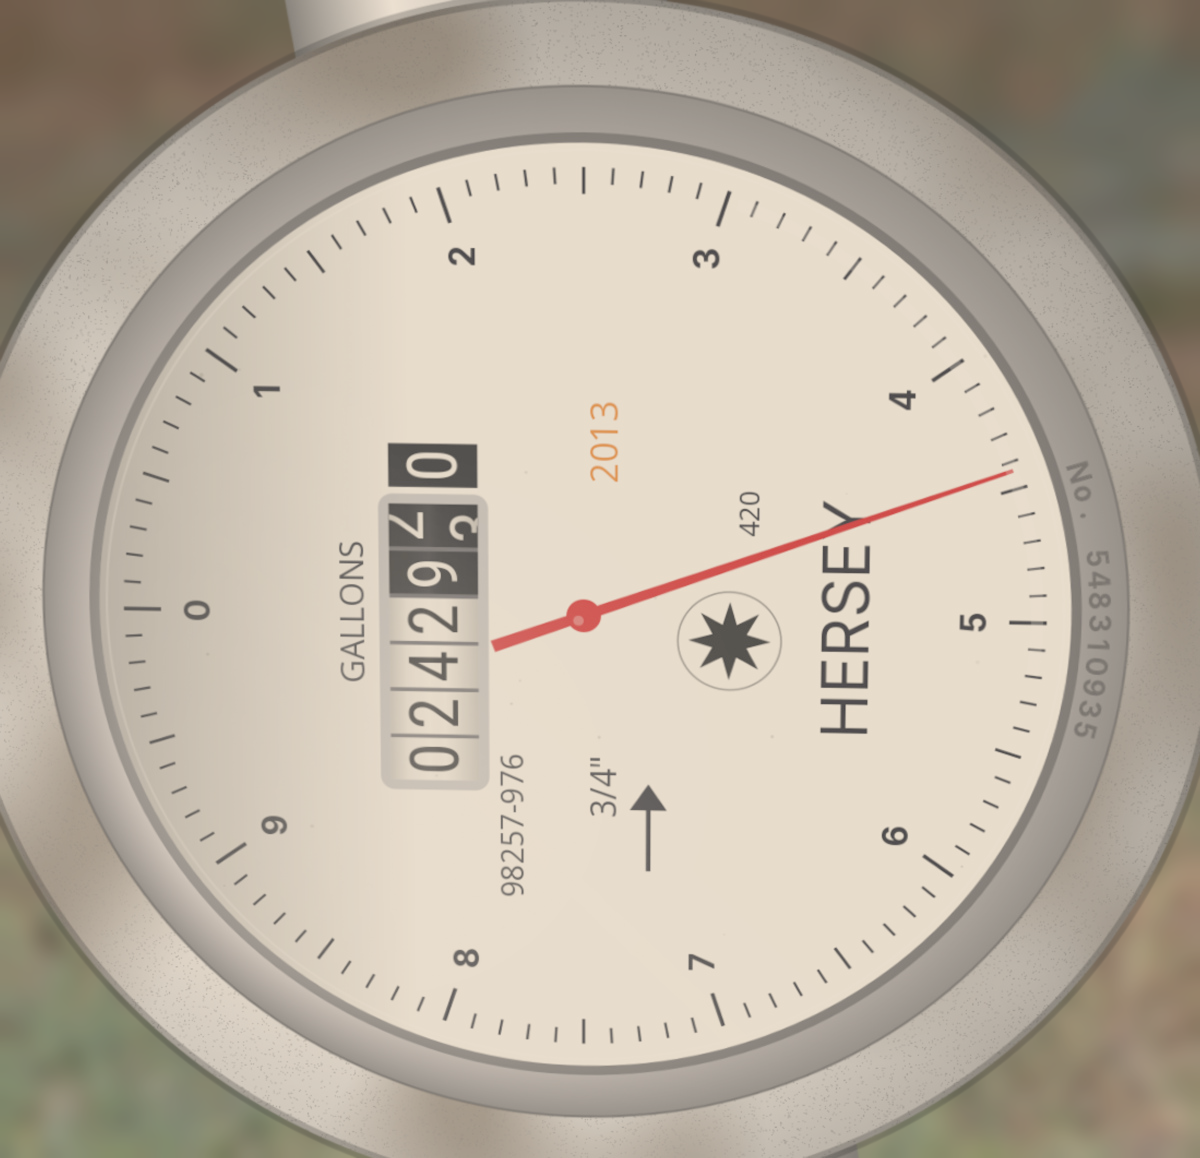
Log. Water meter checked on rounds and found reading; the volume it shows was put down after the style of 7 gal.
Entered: 242924.4 gal
